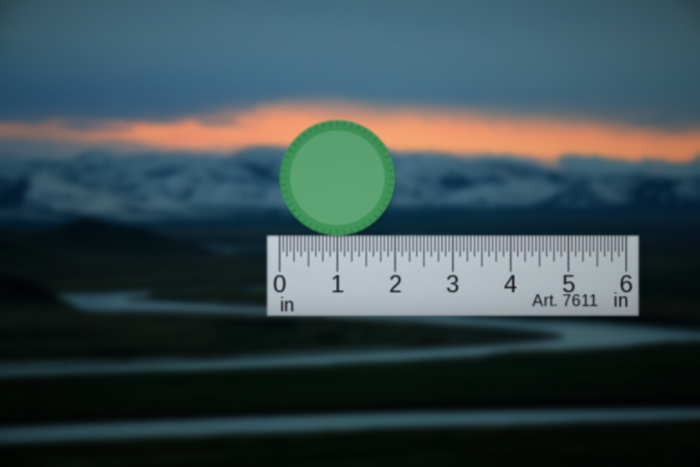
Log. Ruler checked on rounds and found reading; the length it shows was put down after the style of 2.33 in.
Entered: 2 in
